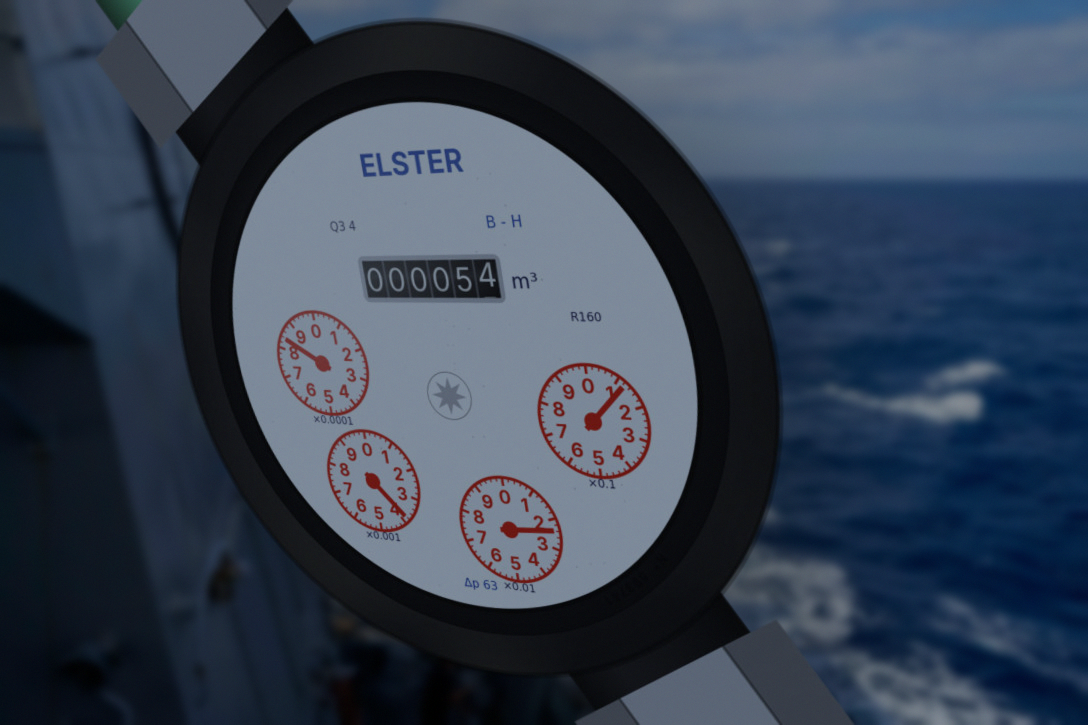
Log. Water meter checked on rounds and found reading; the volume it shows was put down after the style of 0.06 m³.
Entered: 54.1238 m³
